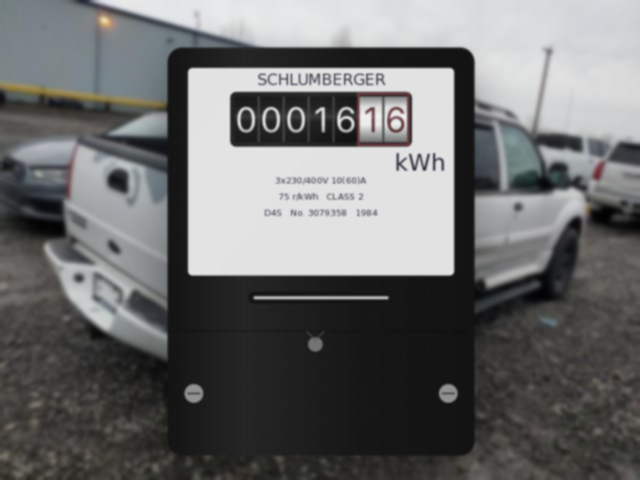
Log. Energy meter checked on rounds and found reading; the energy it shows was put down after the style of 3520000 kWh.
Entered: 16.16 kWh
